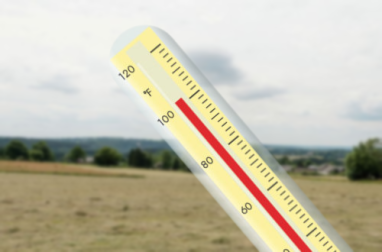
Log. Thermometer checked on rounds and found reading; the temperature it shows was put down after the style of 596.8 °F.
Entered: 102 °F
